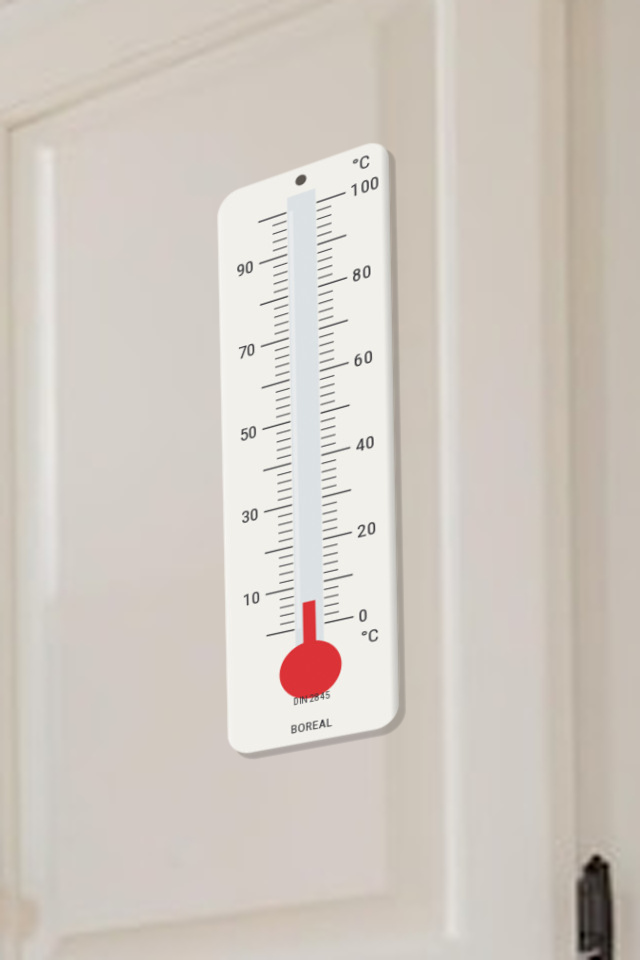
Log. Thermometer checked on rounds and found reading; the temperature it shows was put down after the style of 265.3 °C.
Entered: 6 °C
